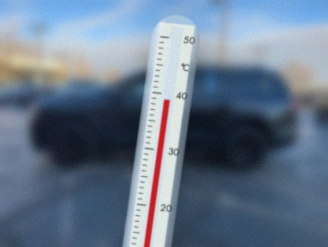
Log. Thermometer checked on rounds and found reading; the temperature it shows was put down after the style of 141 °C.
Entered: 39 °C
